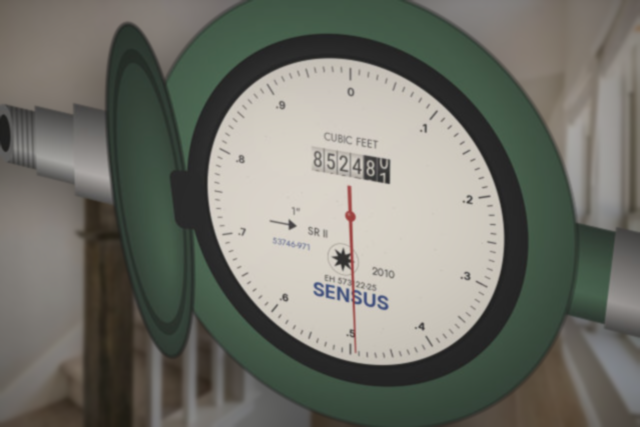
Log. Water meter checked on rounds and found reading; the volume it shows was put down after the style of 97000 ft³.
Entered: 852480.49 ft³
